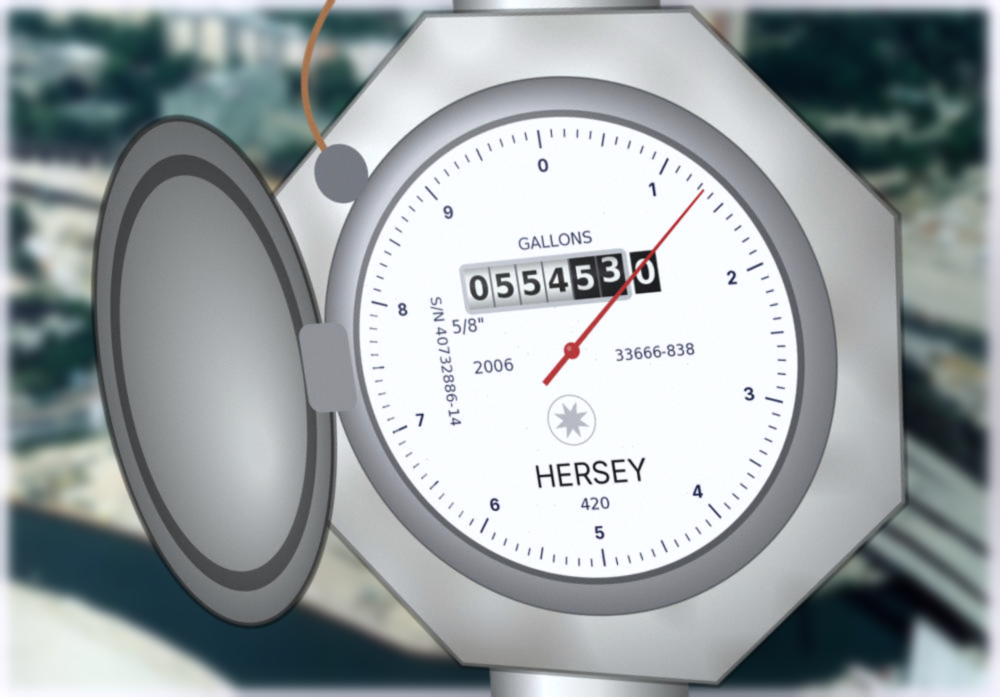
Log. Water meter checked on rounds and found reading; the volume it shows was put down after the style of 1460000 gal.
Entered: 554531.3 gal
